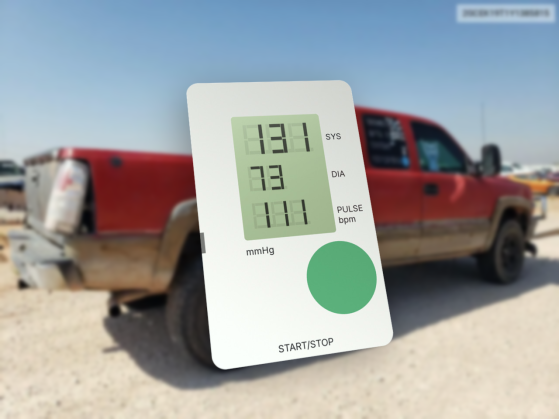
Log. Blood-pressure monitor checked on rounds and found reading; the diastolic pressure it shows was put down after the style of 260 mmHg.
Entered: 73 mmHg
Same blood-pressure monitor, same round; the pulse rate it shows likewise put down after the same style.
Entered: 111 bpm
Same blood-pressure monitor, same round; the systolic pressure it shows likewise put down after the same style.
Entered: 131 mmHg
